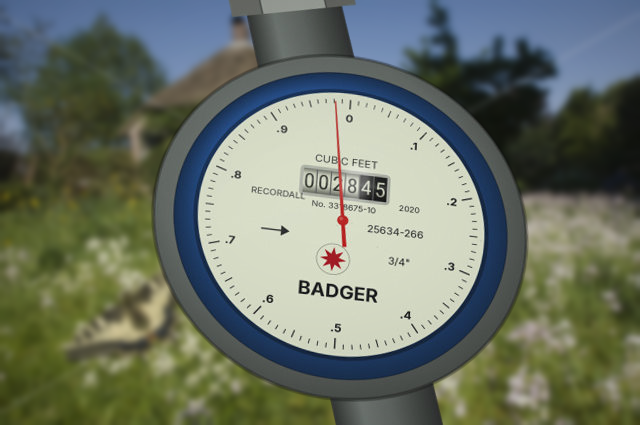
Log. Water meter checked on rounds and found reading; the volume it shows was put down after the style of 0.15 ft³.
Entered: 2844.98 ft³
